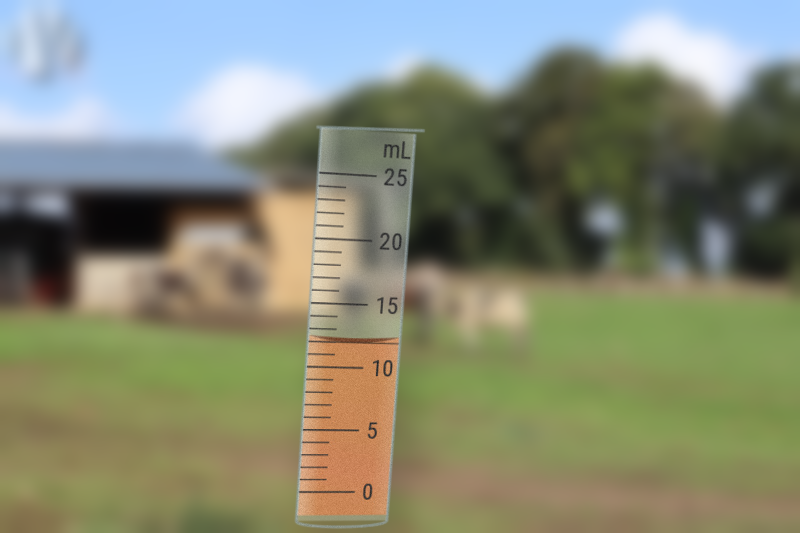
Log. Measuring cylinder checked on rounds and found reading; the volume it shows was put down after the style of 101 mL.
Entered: 12 mL
